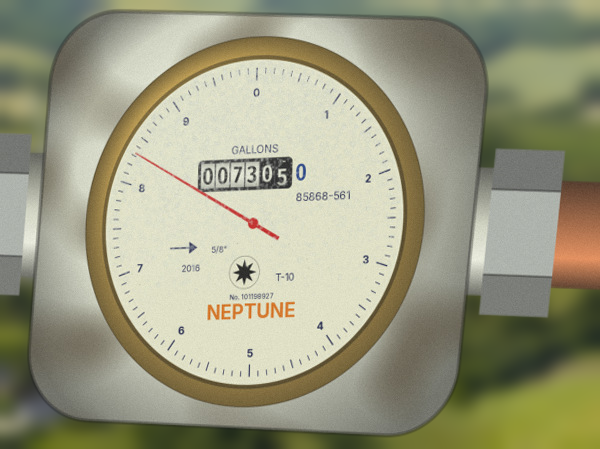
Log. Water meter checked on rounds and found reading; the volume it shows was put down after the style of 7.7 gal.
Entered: 73048.3 gal
